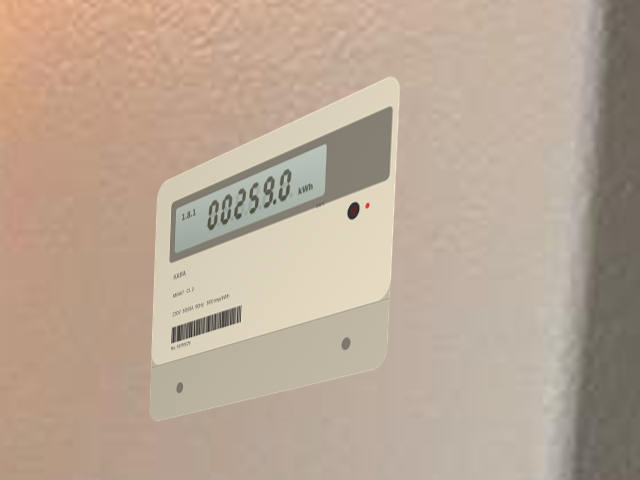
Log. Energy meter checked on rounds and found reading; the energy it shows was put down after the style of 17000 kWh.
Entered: 259.0 kWh
